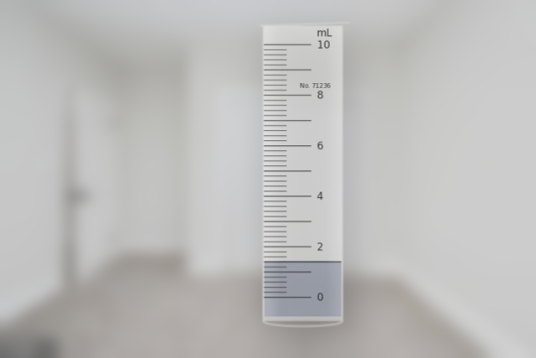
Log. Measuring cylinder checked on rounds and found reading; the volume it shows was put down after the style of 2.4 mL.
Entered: 1.4 mL
